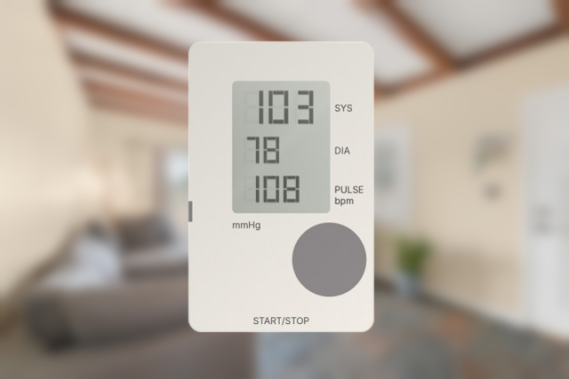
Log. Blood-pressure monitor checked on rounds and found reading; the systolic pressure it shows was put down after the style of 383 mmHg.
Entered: 103 mmHg
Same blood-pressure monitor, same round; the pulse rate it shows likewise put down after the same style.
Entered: 108 bpm
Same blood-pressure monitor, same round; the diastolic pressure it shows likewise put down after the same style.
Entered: 78 mmHg
